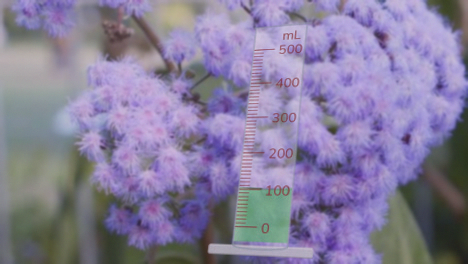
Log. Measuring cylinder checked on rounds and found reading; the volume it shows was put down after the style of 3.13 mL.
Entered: 100 mL
